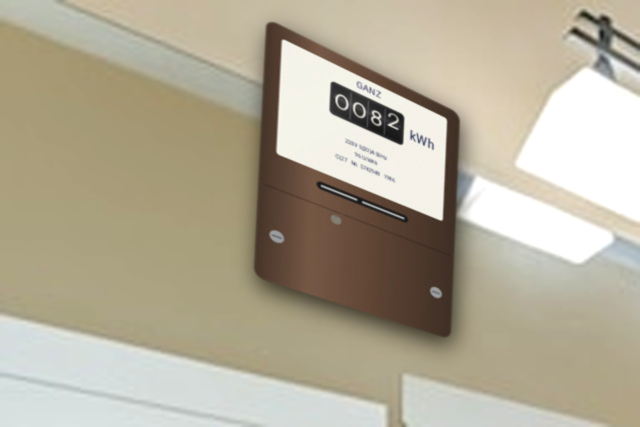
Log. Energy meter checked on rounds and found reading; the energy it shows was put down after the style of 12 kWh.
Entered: 82 kWh
